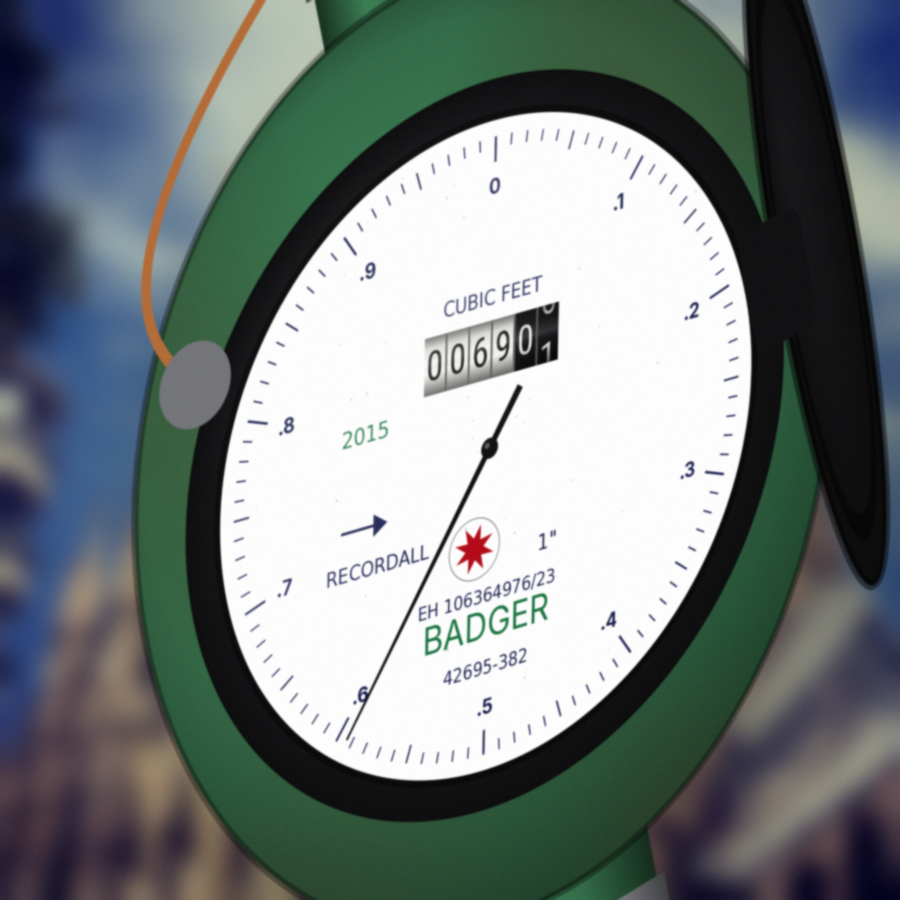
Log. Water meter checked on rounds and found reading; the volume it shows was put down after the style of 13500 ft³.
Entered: 6900.59 ft³
